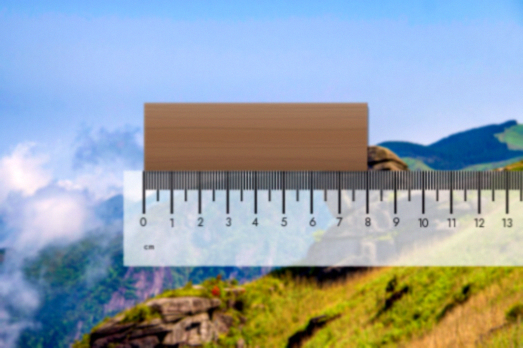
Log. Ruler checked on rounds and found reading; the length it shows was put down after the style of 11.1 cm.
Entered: 8 cm
